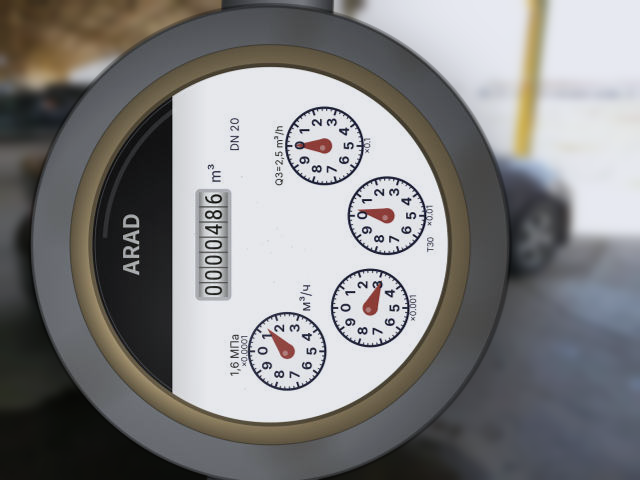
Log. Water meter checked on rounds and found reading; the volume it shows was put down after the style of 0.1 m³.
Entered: 486.0031 m³
